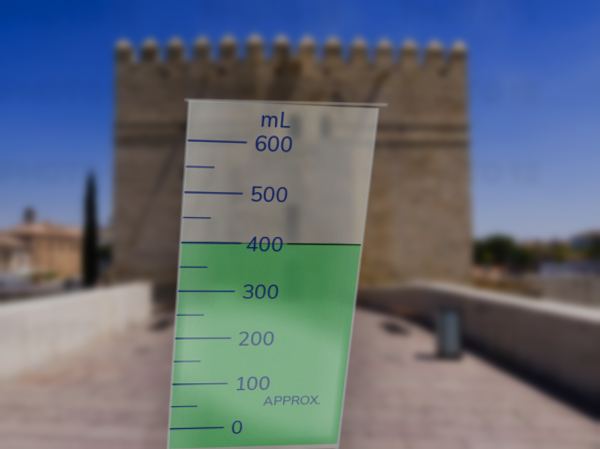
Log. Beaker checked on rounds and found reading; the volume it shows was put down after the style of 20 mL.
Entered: 400 mL
